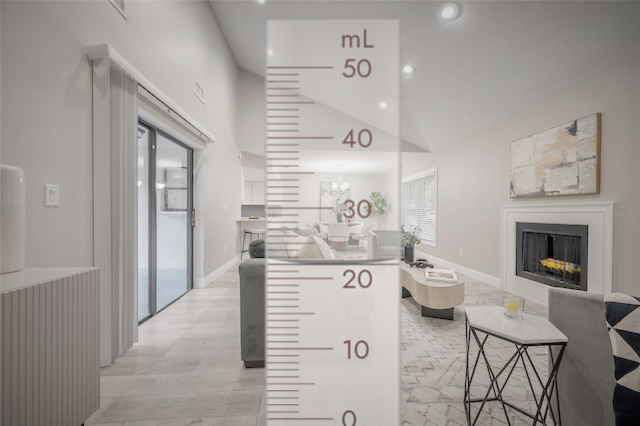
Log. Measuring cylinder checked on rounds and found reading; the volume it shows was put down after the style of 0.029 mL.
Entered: 22 mL
